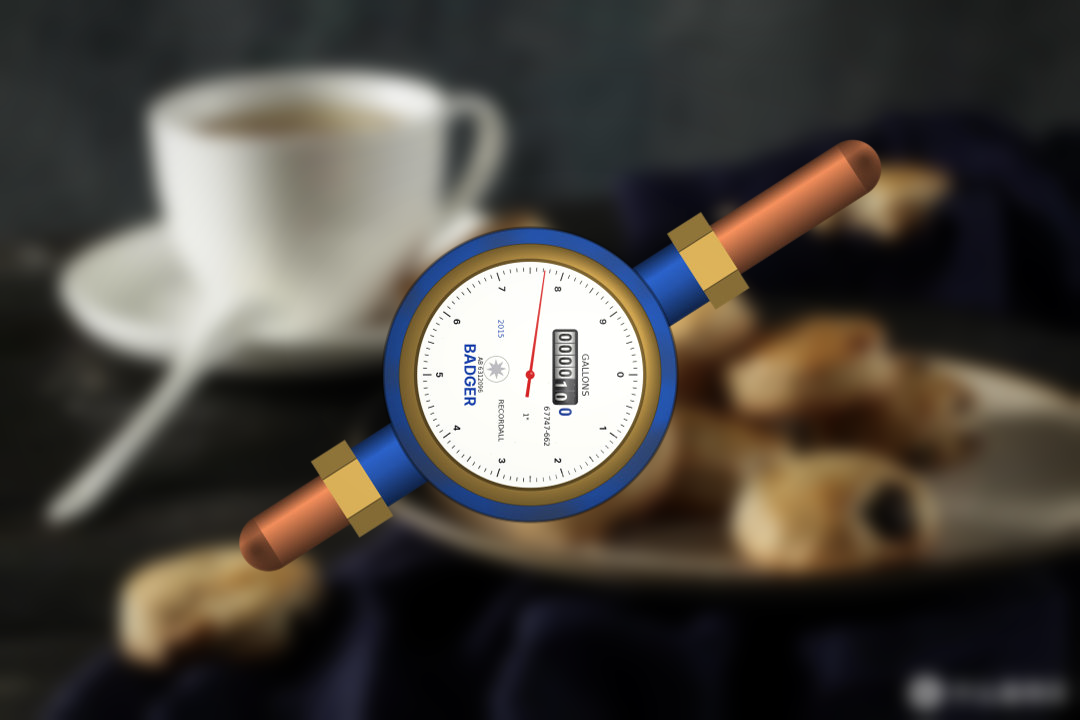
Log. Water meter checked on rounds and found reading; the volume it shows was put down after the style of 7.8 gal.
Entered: 97.7 gal
